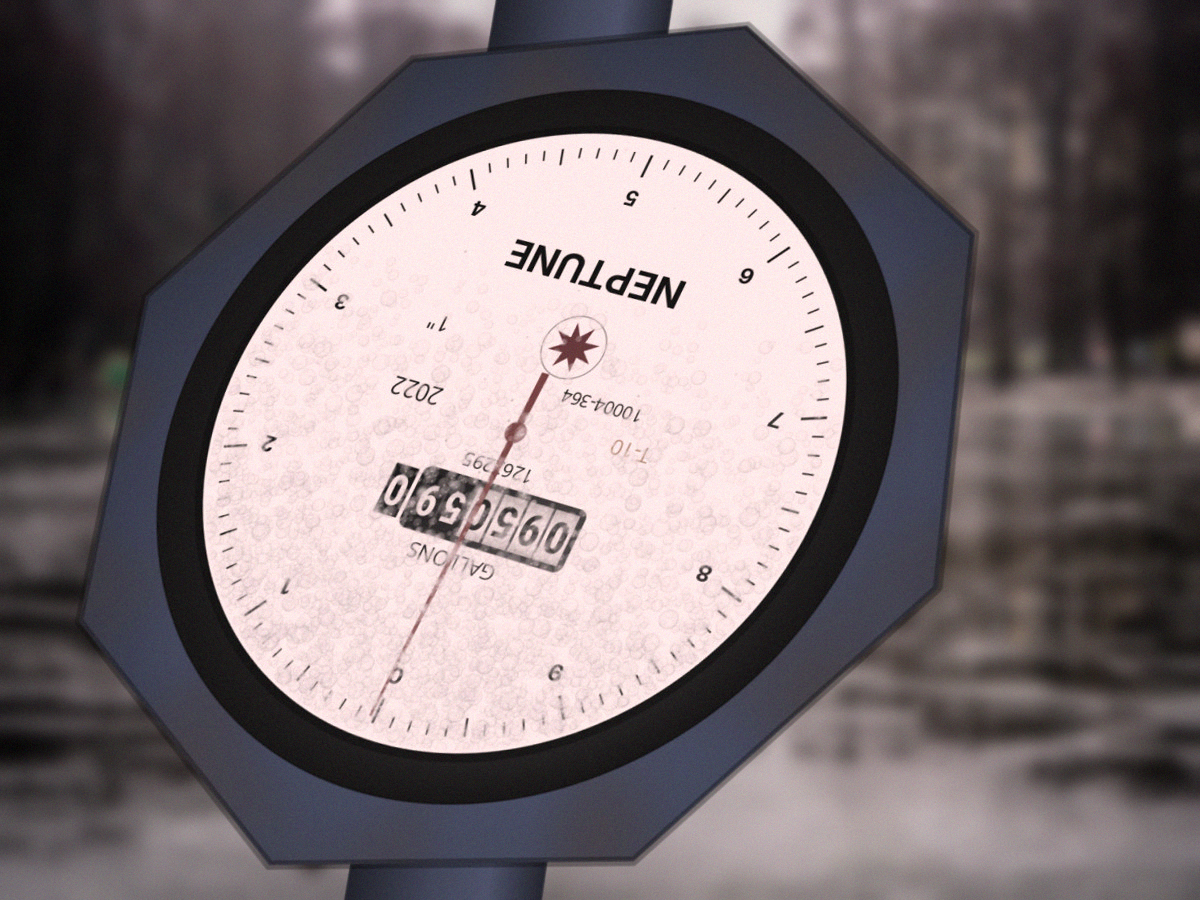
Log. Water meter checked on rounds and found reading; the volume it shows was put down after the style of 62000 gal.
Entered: 950590.0 gal
